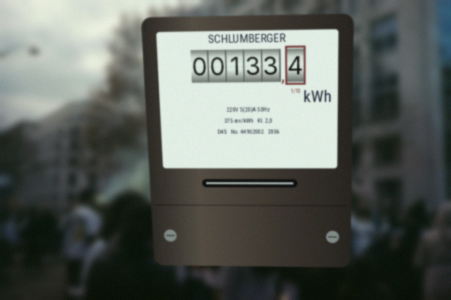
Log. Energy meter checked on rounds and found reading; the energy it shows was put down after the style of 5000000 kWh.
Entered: 133.4 kWh
